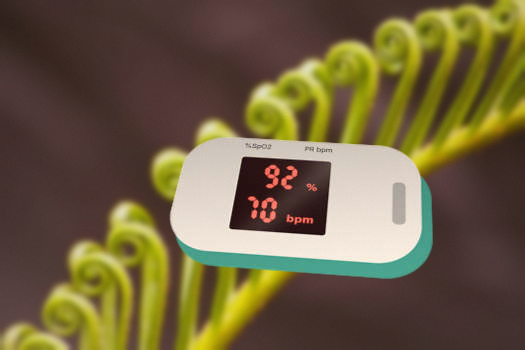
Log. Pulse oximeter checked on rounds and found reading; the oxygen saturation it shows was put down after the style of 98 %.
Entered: 92 %
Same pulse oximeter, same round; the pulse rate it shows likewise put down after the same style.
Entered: 70 bpm
